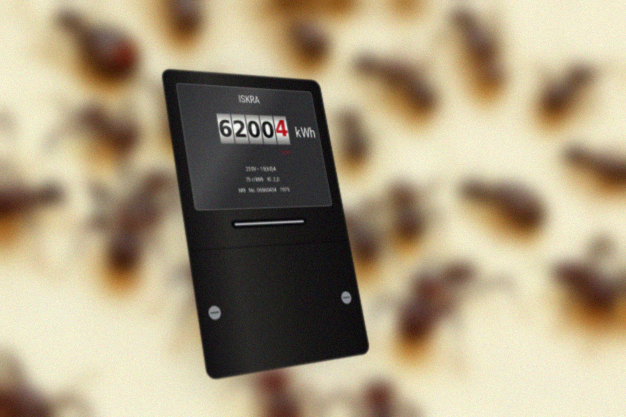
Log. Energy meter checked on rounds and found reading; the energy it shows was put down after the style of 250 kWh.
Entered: 6200.4 kWh
